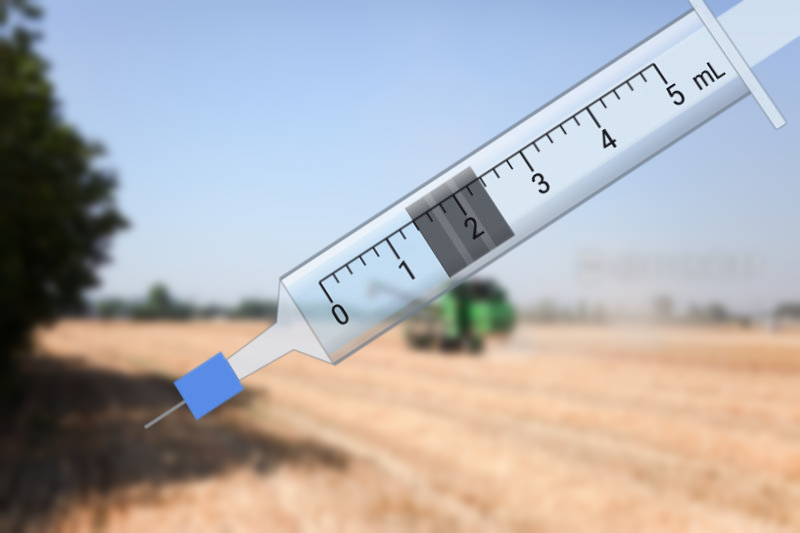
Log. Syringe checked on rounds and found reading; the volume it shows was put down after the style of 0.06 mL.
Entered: 1.4 mL
